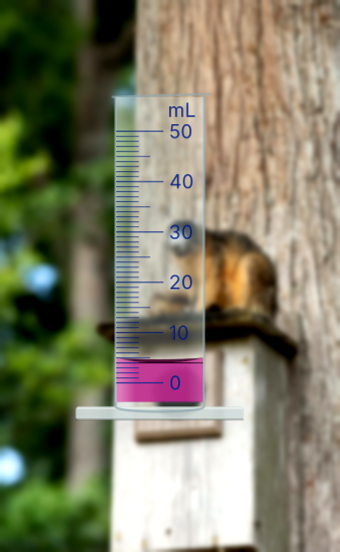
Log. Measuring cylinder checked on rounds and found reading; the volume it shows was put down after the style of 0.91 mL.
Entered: 4 mL
